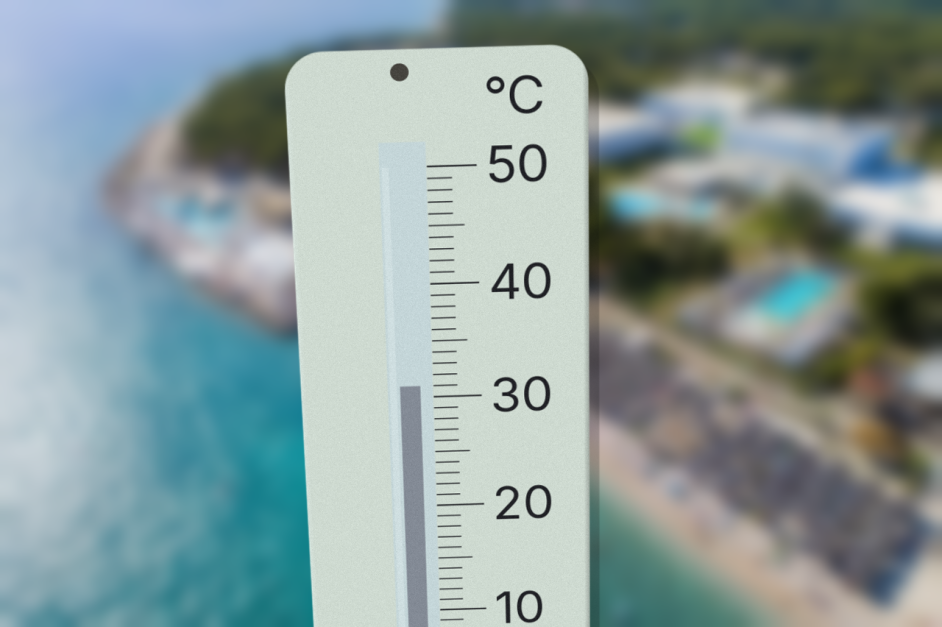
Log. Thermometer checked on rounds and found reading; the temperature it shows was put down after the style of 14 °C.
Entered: 31 °C
